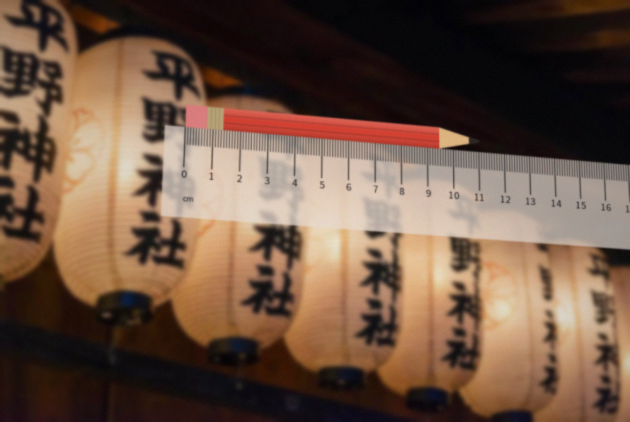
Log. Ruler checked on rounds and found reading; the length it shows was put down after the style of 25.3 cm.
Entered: 11 cm
